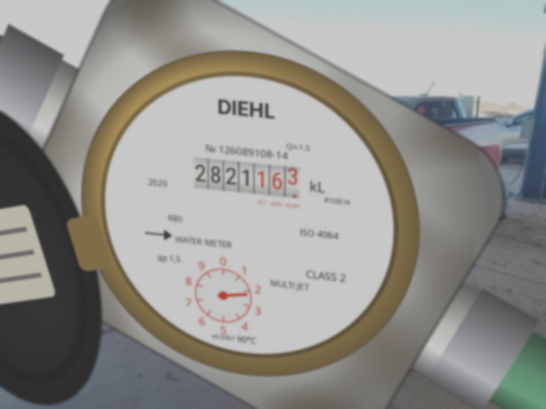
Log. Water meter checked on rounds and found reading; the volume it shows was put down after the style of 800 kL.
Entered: 2821.1632 kL
